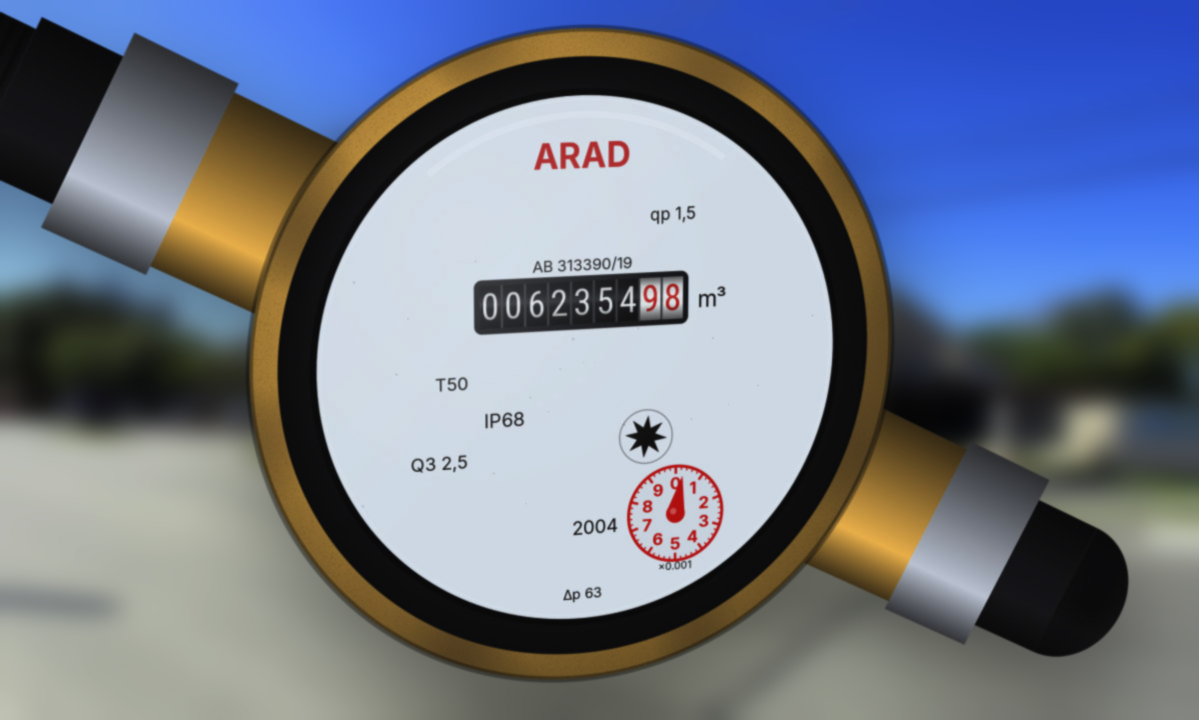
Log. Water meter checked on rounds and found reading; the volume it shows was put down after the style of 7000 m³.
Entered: 62354.980 m³
